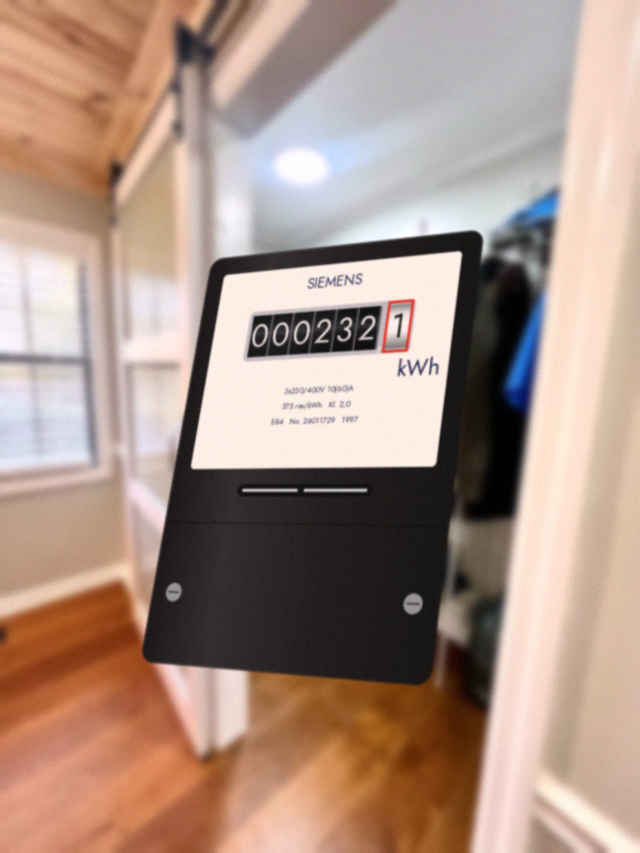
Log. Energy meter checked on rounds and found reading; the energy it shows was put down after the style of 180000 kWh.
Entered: 232.1 kWh
